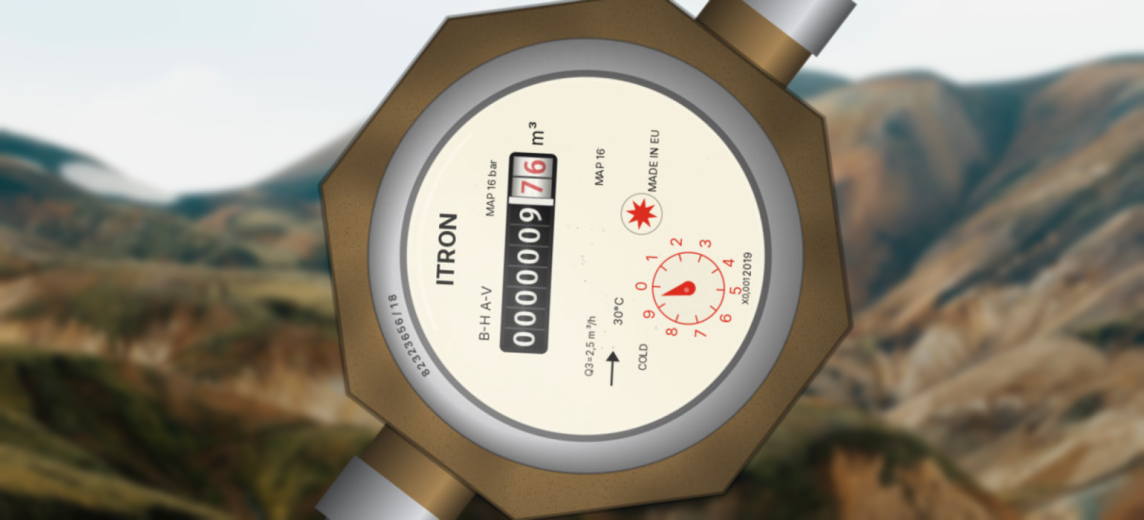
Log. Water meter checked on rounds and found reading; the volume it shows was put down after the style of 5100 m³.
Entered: 9.759 m³
